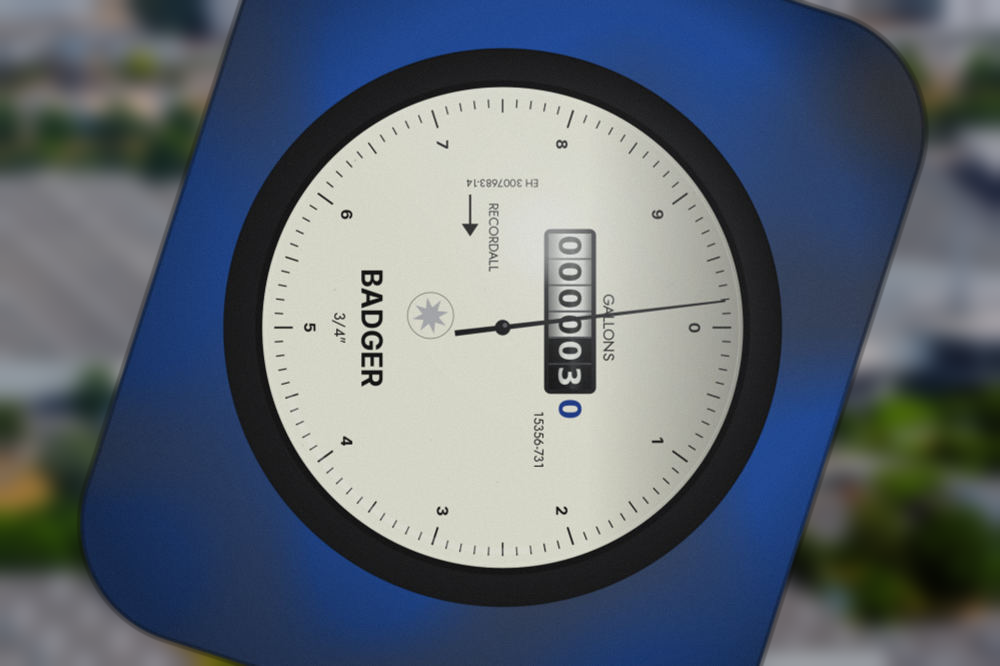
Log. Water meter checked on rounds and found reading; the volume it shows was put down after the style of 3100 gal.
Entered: 29.8 gal
